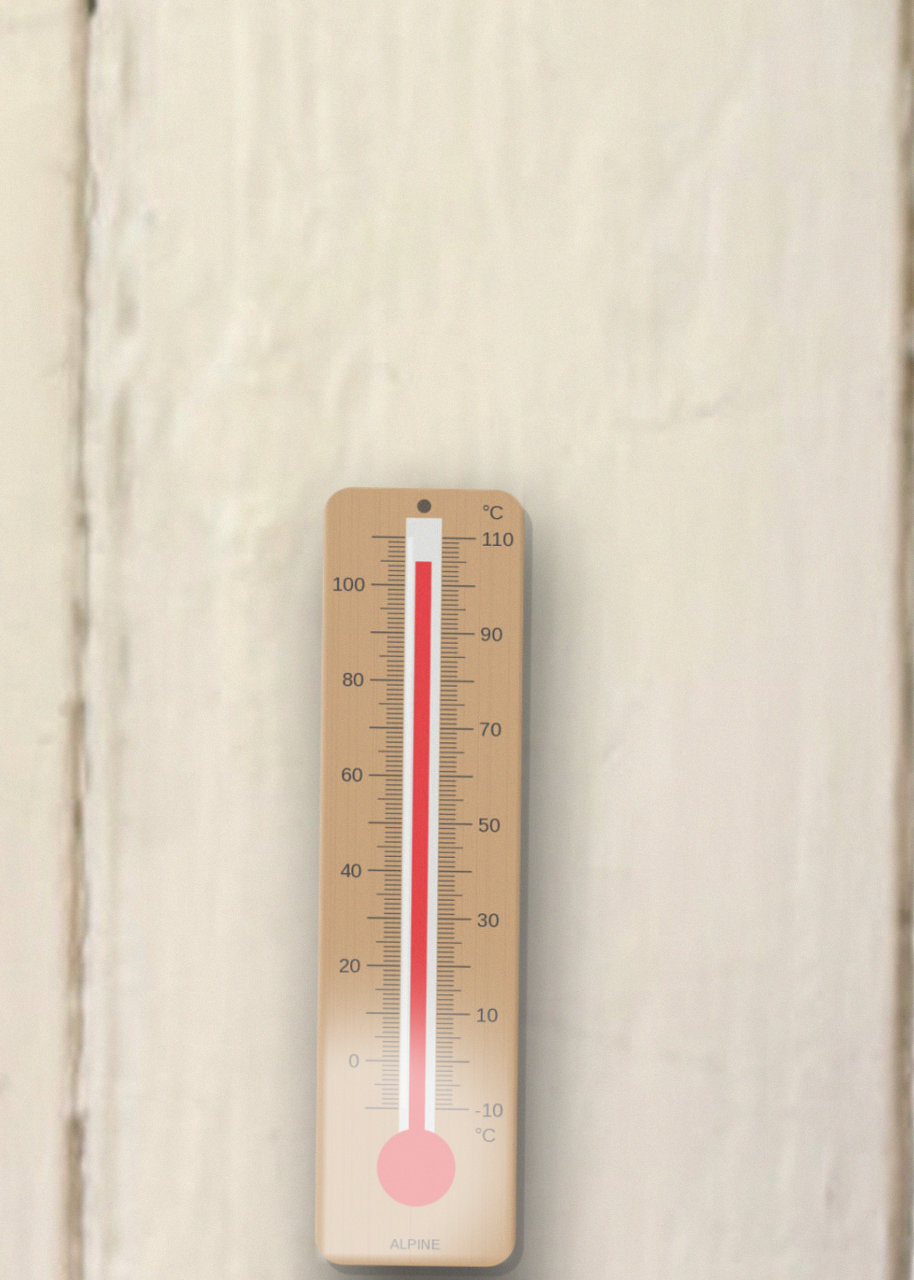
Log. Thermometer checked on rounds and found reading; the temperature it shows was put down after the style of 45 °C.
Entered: 105 °C
